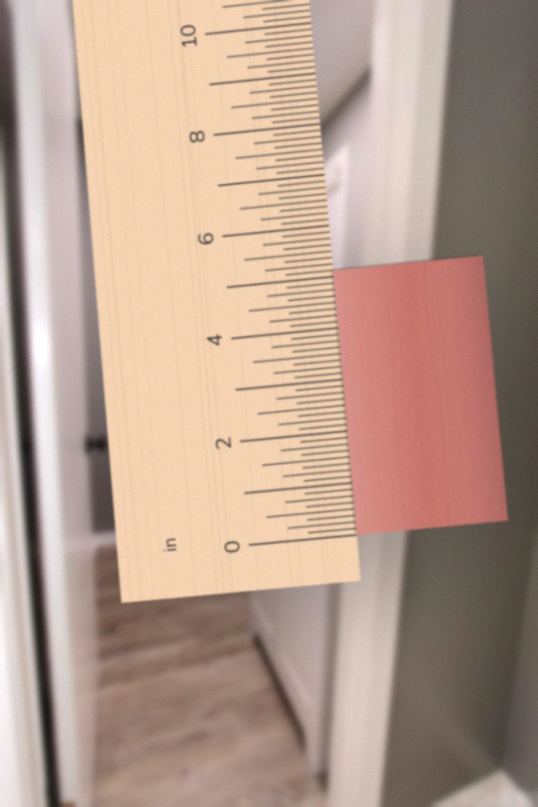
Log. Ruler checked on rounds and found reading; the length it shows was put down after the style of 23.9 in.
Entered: 5.125 in
